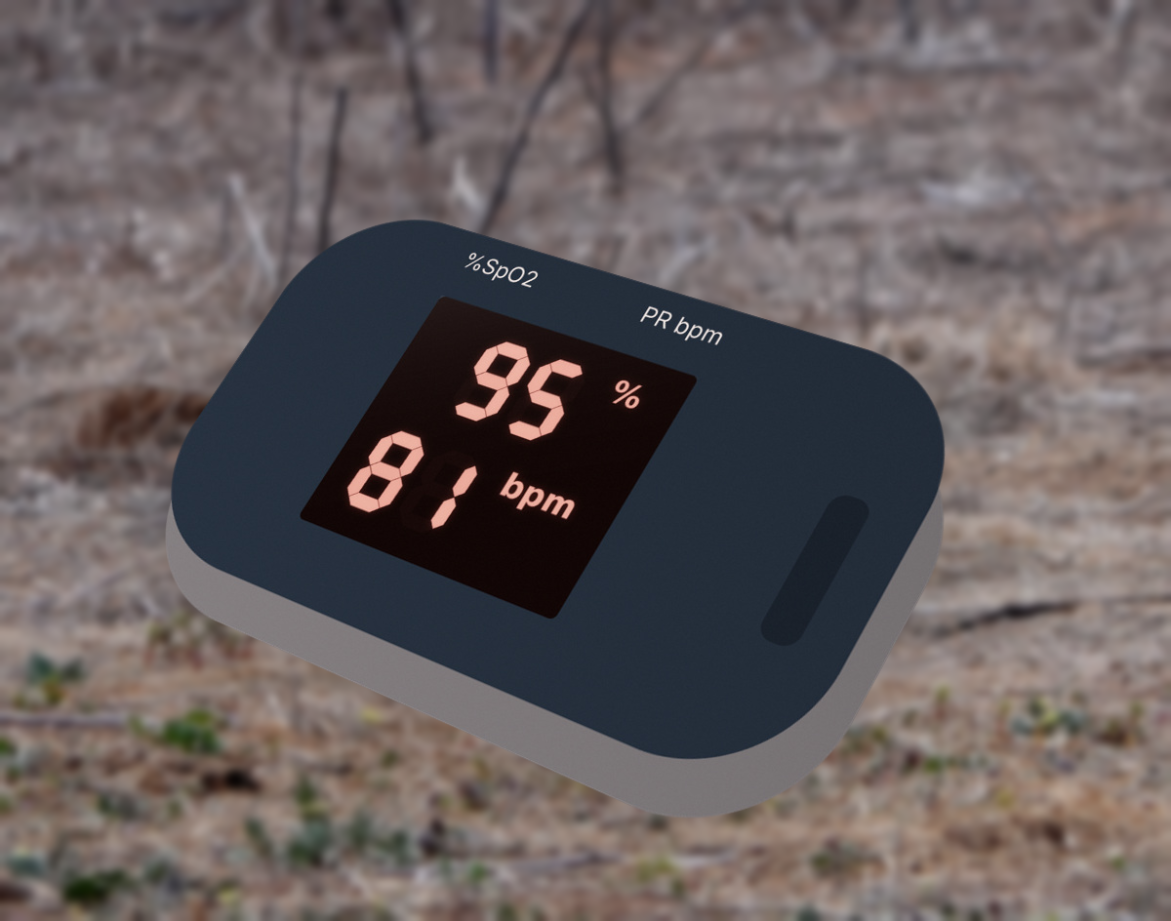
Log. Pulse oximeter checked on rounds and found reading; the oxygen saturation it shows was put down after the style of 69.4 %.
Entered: 95 %
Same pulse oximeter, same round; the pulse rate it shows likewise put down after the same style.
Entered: 81 bpm
